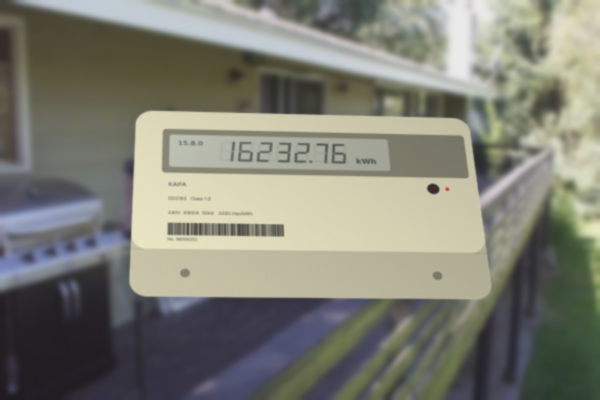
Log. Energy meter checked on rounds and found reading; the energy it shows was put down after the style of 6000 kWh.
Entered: 16232.76 kWh
